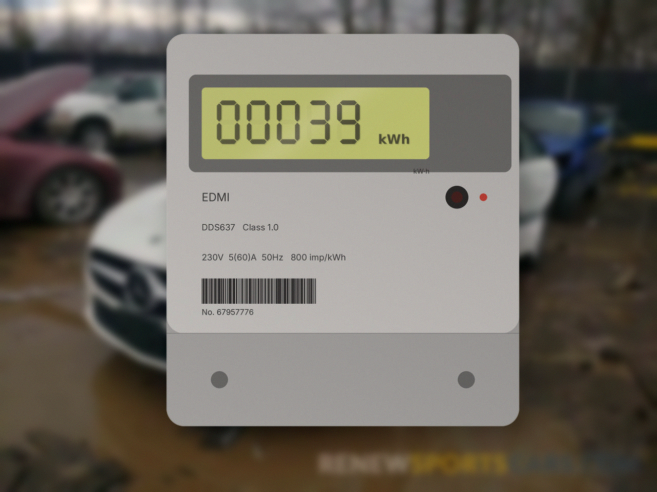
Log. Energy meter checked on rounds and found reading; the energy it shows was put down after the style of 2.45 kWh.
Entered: 39 kWh
